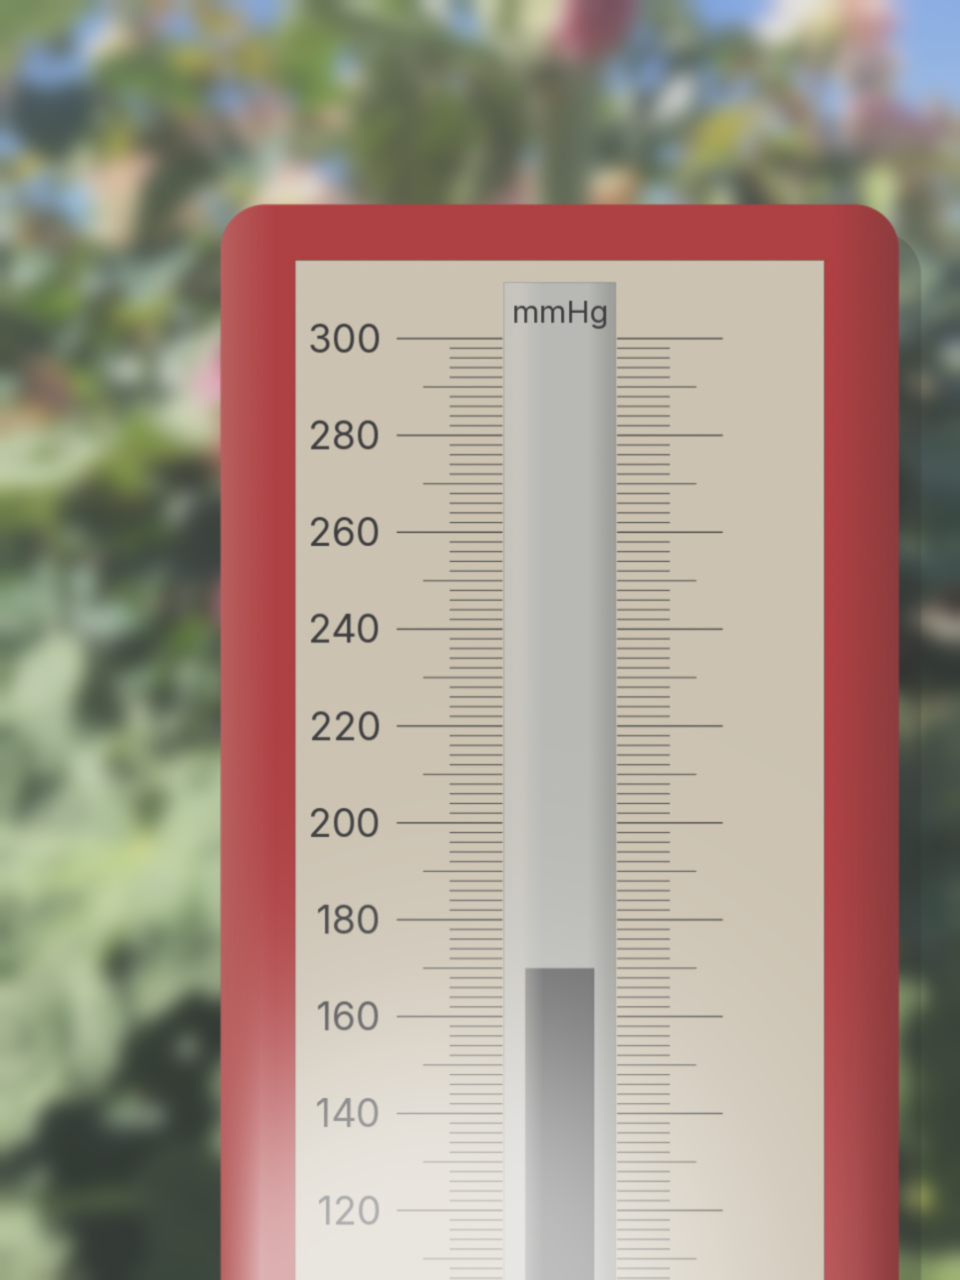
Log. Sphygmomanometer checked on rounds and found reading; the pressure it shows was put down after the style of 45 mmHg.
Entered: 170 mmHg
